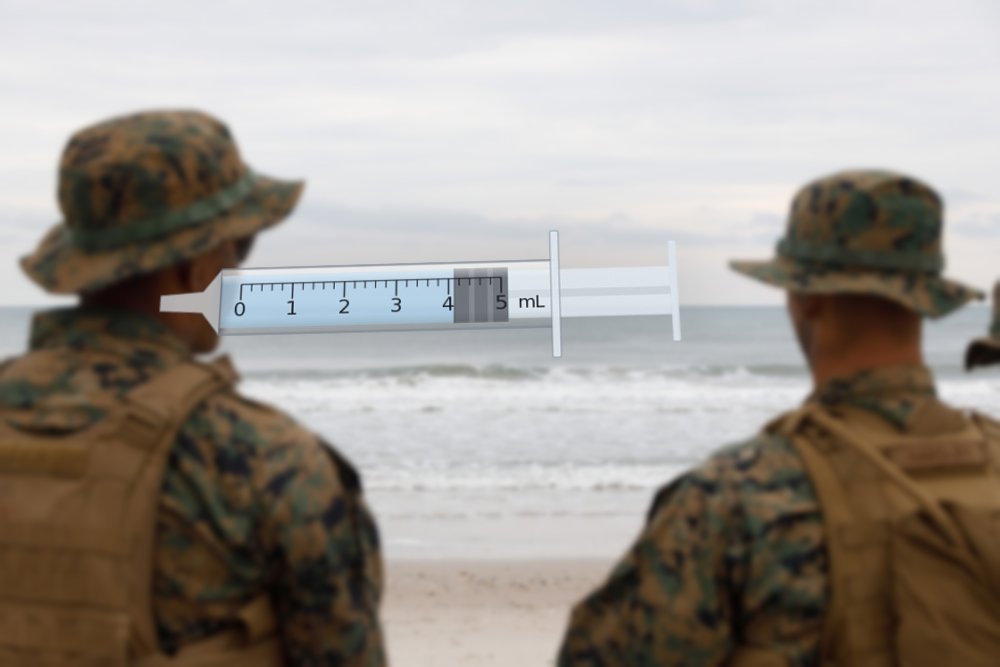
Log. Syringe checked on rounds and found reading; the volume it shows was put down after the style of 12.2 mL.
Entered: 4.1 mL
